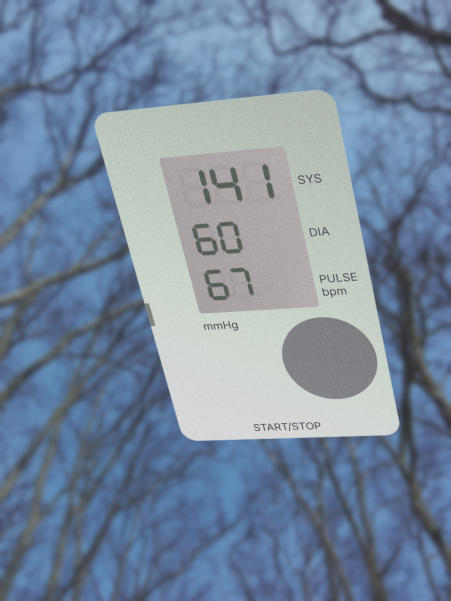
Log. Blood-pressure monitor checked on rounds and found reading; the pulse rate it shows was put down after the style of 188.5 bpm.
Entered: 67 bpm
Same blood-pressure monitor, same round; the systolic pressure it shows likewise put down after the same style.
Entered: 141 mmHg
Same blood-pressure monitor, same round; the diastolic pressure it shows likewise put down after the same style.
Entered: 60 mmHg
